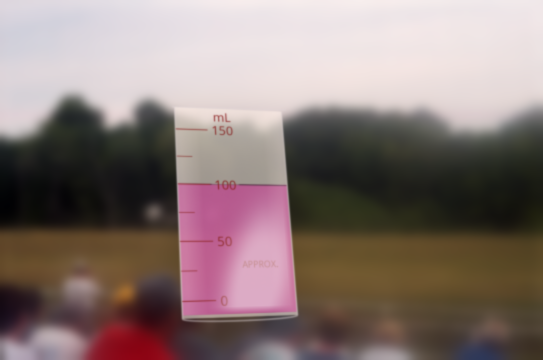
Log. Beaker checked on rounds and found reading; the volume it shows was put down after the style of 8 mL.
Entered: 100 mL
